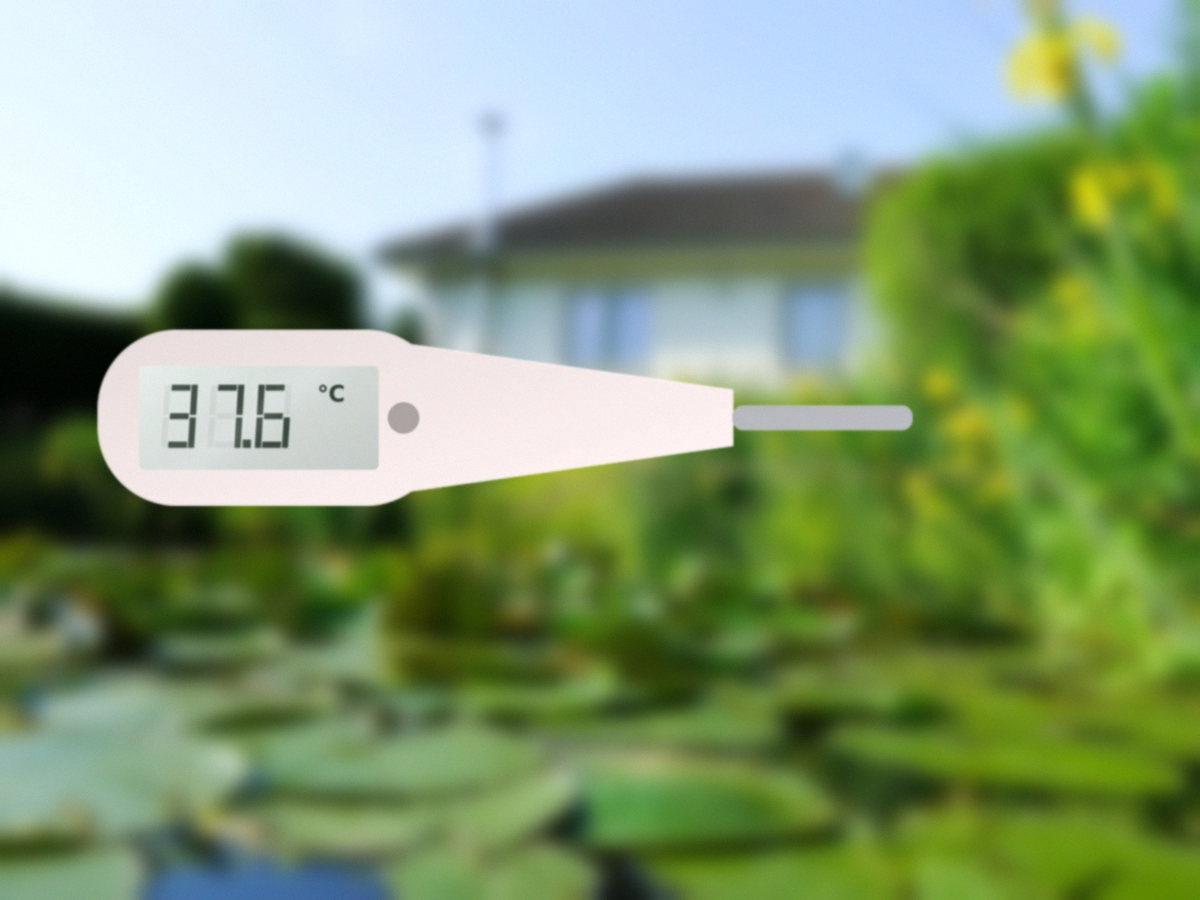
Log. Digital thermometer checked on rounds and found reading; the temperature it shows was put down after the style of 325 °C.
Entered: 37.6 °C
